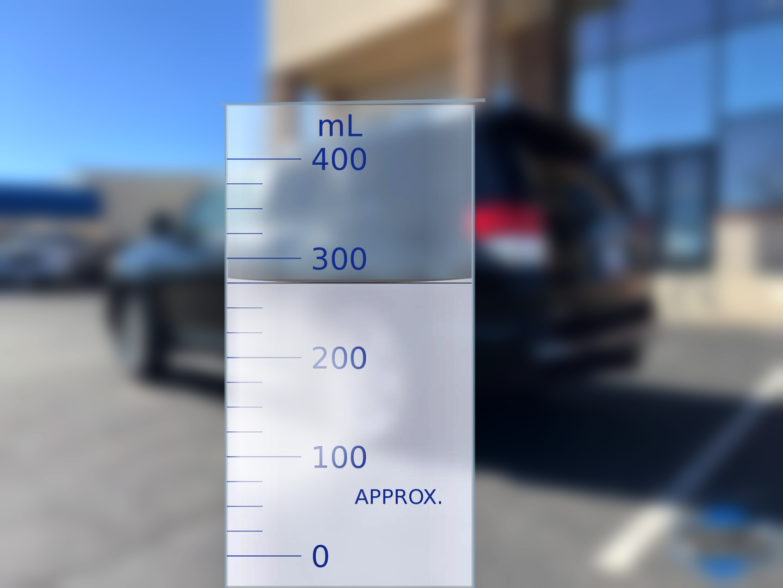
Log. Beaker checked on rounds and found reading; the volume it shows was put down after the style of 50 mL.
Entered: 275 mL
